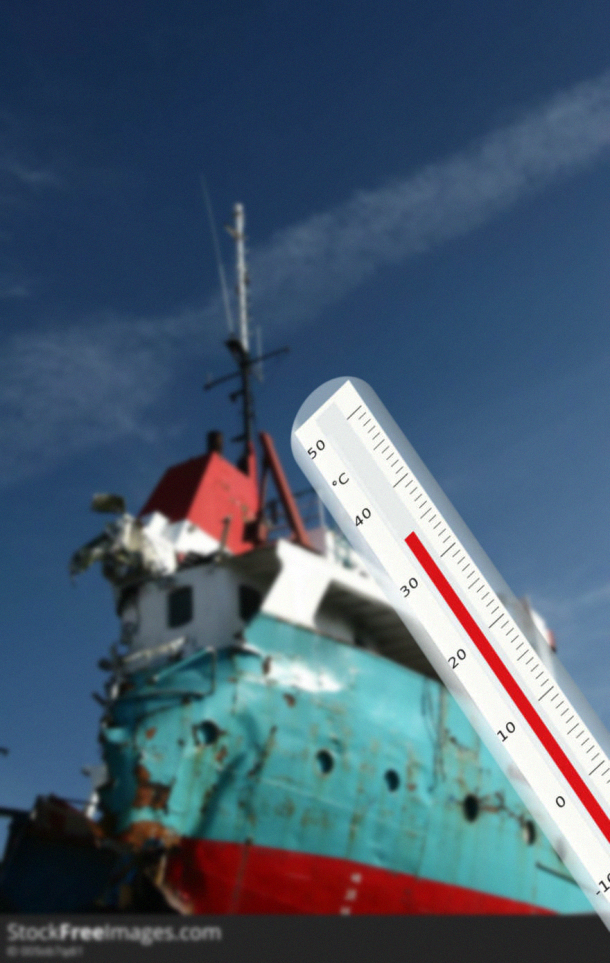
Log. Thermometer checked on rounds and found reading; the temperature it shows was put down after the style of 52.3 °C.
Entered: 34.5 °C
